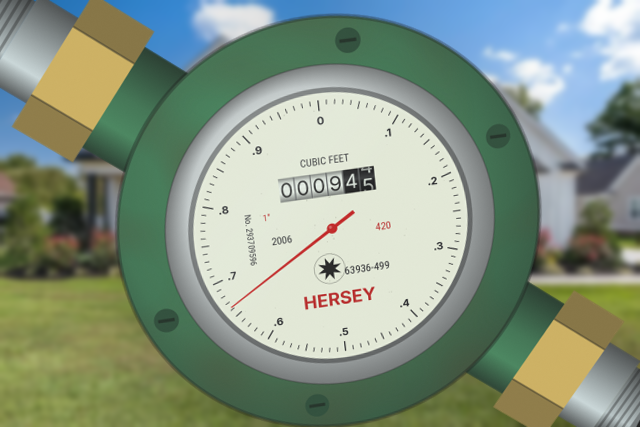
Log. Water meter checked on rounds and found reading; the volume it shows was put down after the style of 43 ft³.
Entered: 944.66 ft³
